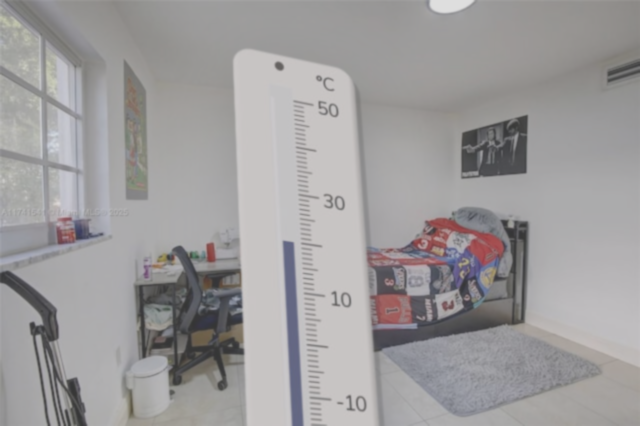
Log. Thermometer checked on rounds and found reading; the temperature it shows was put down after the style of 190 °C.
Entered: 20 °C
